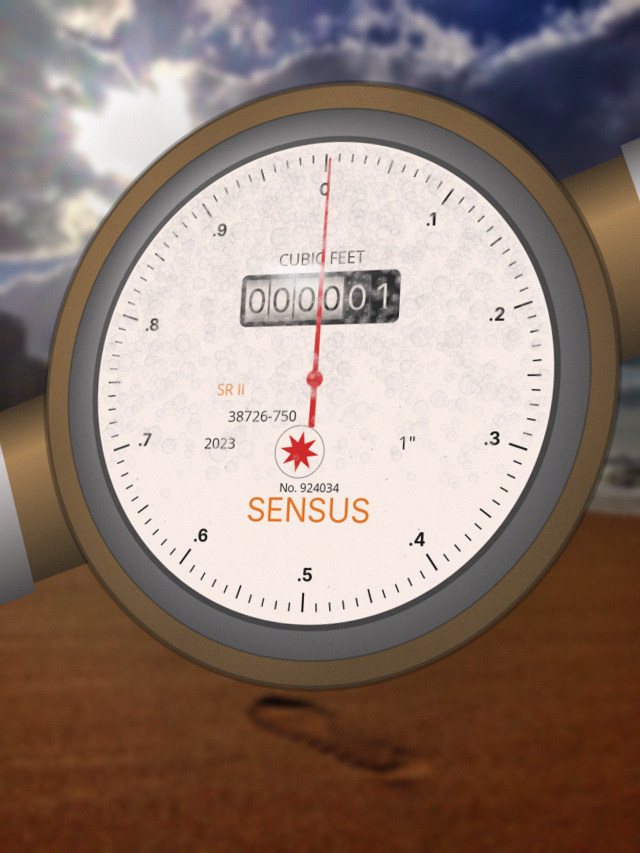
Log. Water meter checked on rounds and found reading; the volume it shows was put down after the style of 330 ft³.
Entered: 1.00 ft³
